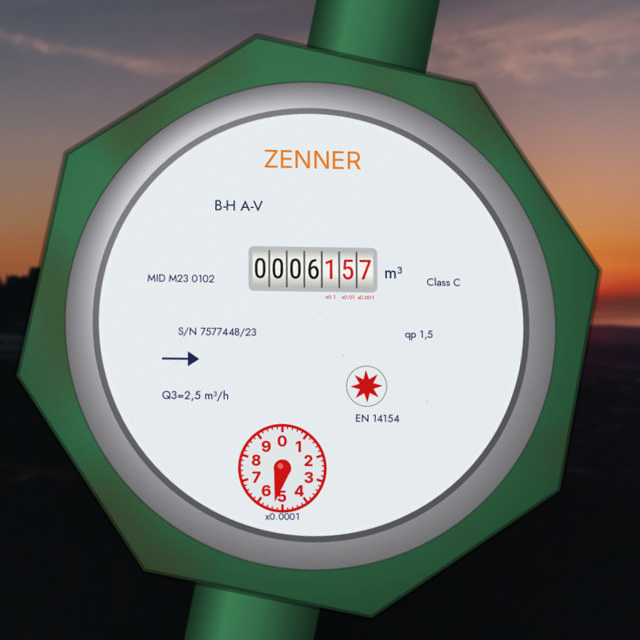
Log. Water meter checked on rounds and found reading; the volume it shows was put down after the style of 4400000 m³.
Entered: 6.1575 m³
